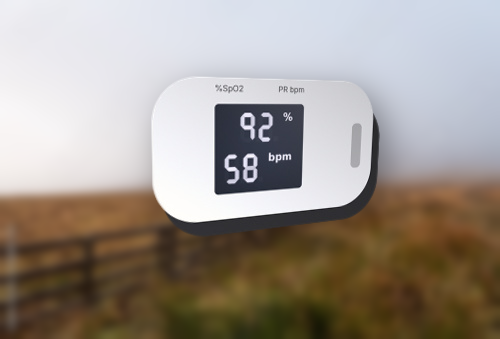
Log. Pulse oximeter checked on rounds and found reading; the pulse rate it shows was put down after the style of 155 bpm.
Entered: 58 bpm
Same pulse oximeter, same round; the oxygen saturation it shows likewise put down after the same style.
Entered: 92 %
